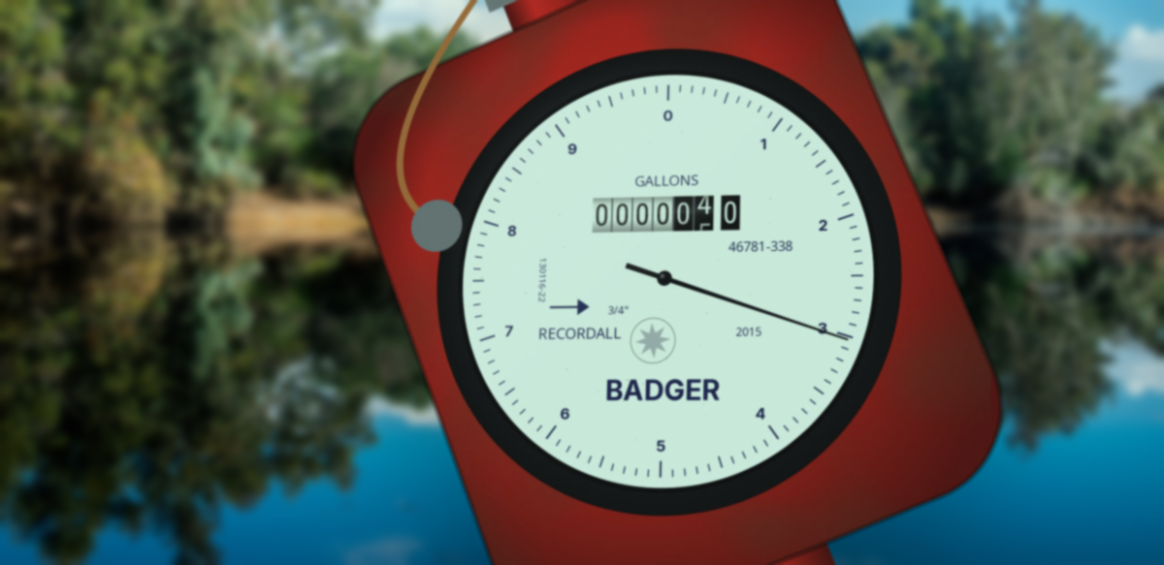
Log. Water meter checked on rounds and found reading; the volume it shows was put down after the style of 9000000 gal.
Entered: 43.0 gal
